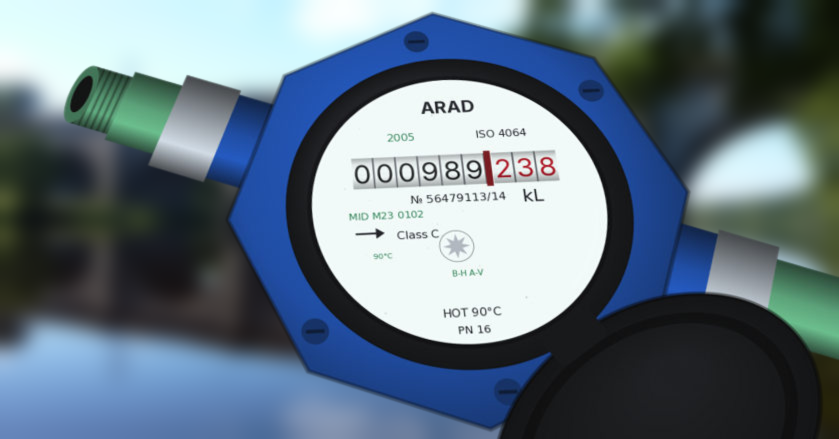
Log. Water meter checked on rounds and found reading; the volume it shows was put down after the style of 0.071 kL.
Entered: 989.238 kL
